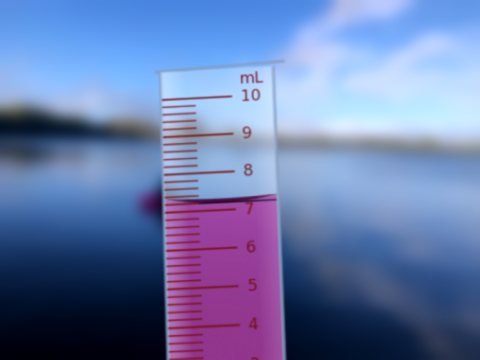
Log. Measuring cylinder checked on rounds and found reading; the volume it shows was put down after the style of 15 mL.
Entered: 7.2 mL
